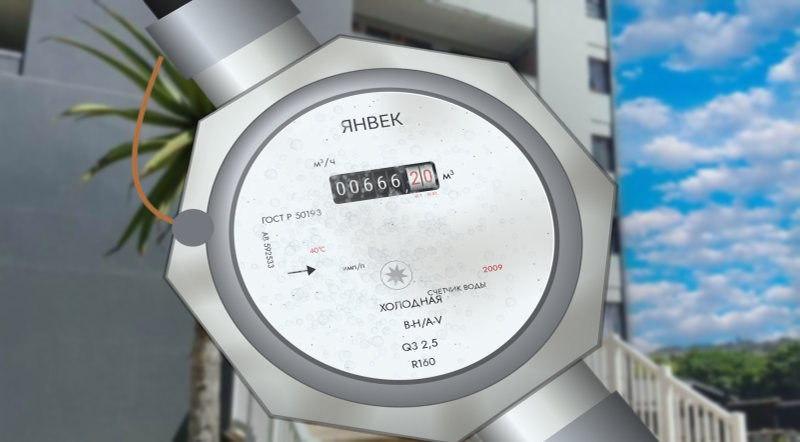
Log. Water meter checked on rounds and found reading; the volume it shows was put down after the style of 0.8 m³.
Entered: 666.20 m³
